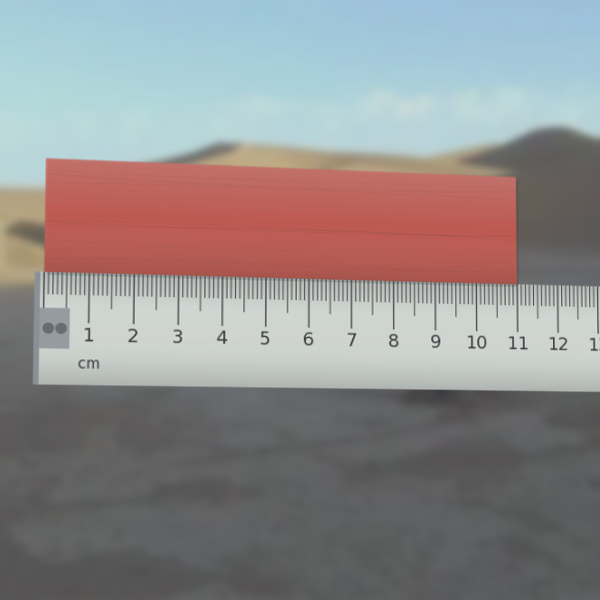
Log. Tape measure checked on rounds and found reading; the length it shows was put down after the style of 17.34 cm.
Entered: 11 cm
